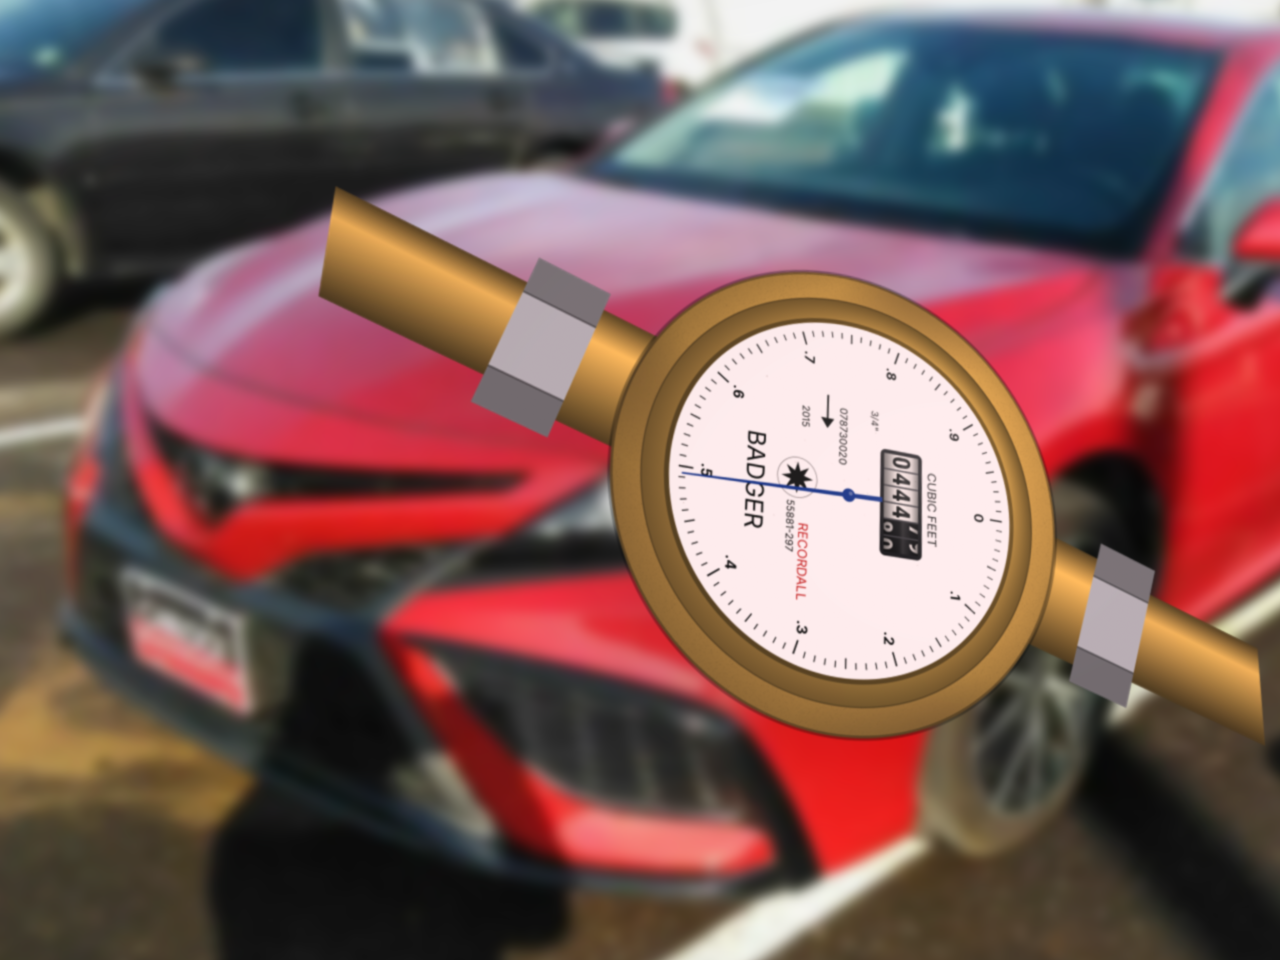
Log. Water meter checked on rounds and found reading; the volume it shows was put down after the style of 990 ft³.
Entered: 44479.49 ft³
